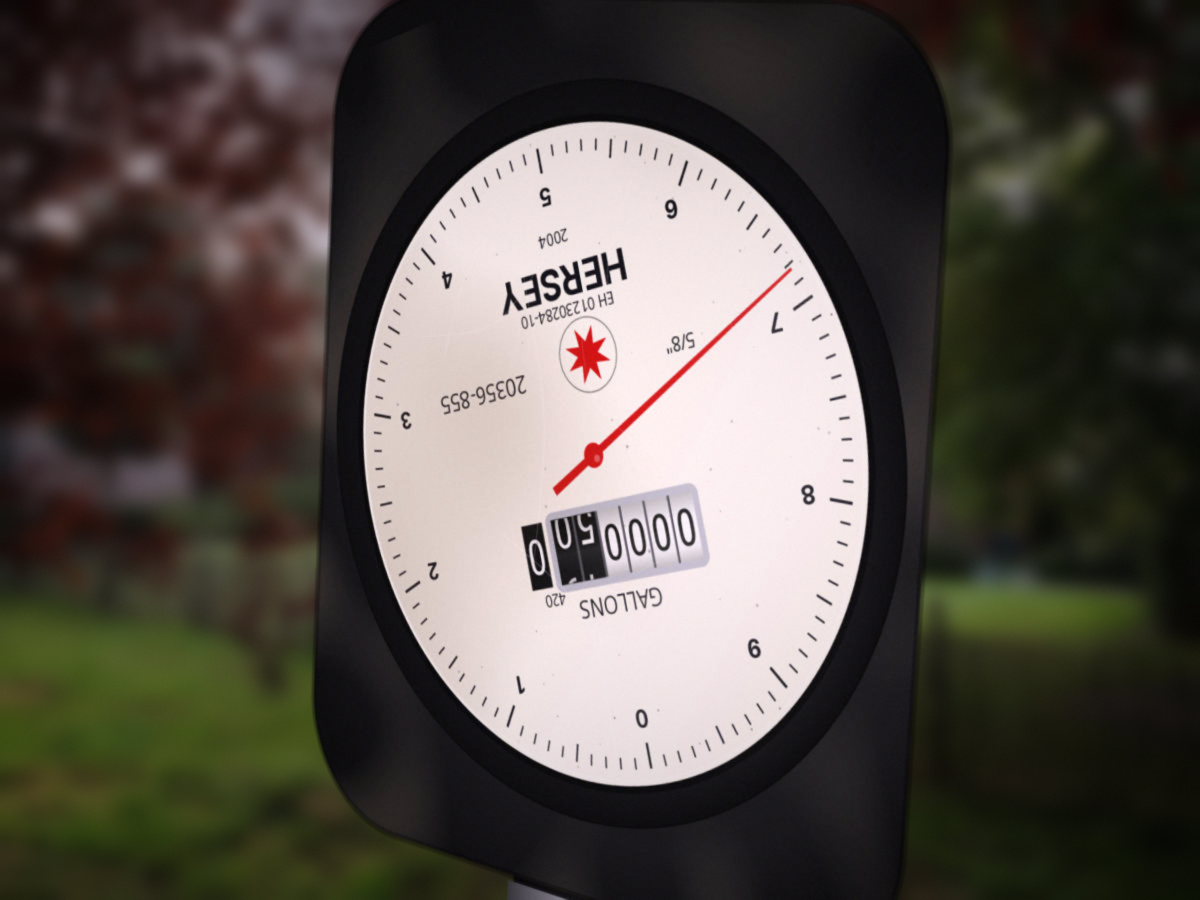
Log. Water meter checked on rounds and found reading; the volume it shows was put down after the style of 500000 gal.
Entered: 496.8 gal
